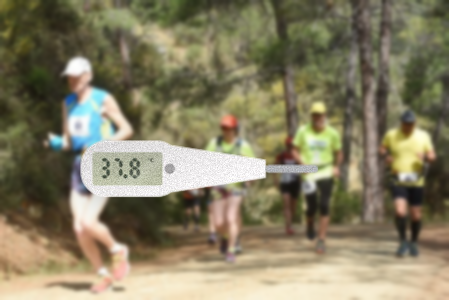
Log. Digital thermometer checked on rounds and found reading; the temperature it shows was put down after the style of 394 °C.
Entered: 37.8 °C
